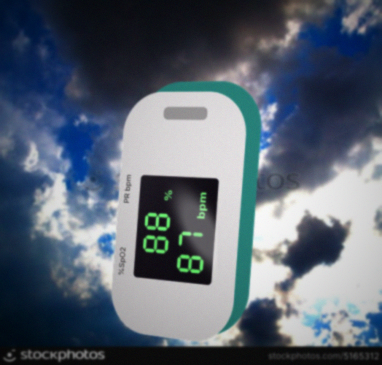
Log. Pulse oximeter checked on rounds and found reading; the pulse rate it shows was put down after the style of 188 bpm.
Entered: 87 bpm
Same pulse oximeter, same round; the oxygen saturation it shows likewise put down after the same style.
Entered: 88 %
